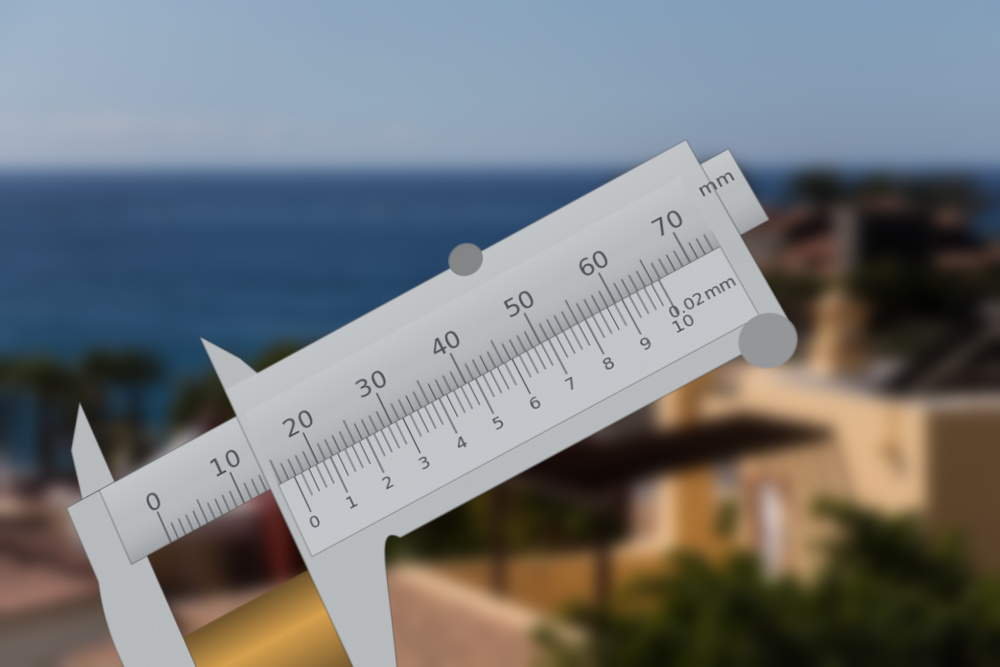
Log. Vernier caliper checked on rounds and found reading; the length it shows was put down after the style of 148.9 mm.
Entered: 16.8 mm
